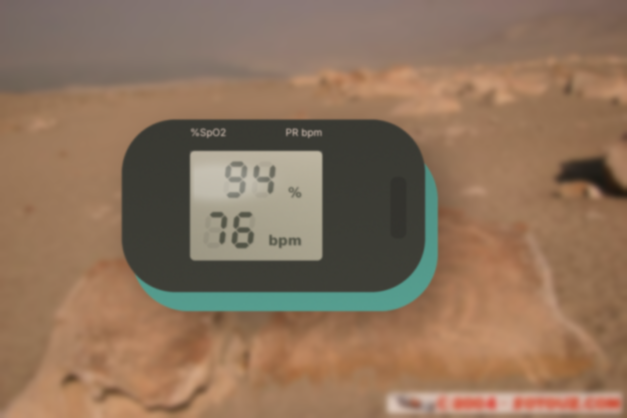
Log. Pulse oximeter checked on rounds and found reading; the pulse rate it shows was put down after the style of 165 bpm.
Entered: 76 bpm
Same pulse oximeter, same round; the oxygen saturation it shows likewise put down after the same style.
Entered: 94 %
